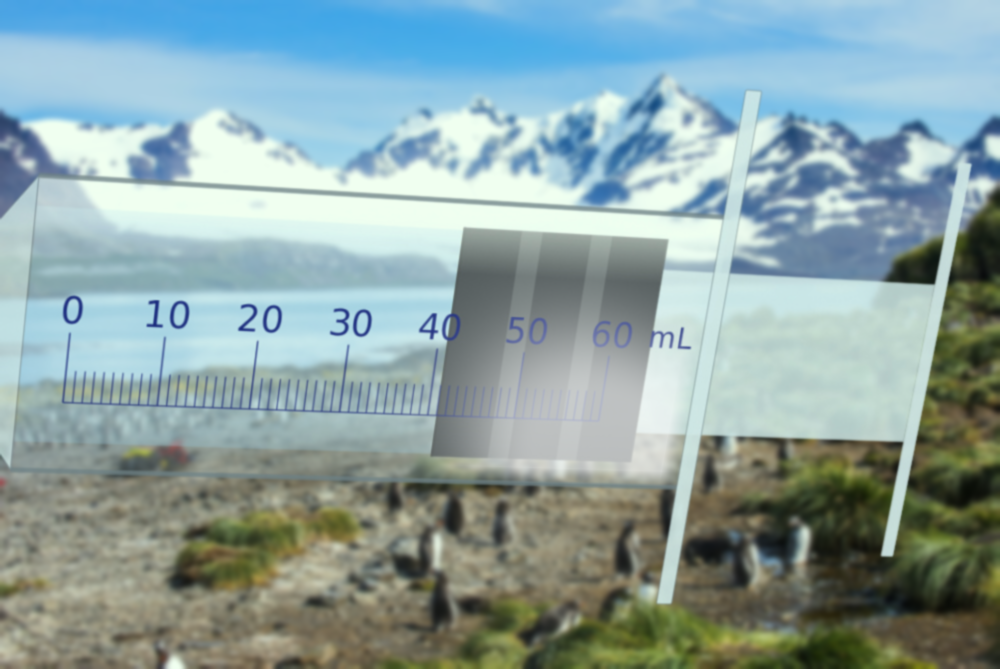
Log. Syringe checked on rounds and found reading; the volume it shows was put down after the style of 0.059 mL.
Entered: 41 mL
